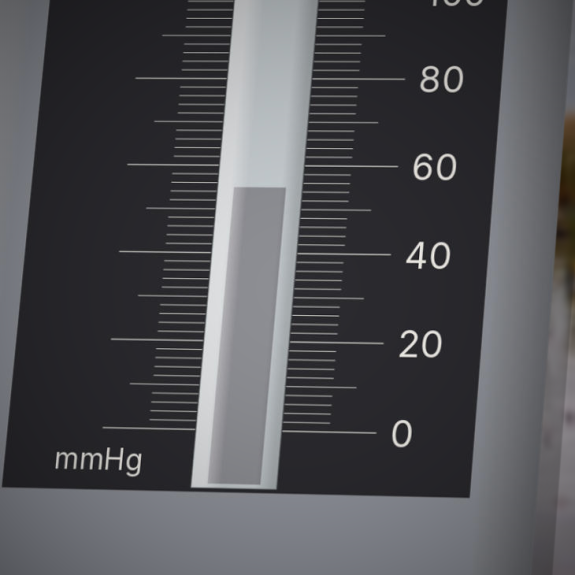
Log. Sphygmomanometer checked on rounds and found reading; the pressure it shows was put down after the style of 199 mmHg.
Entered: 55 mmHg
